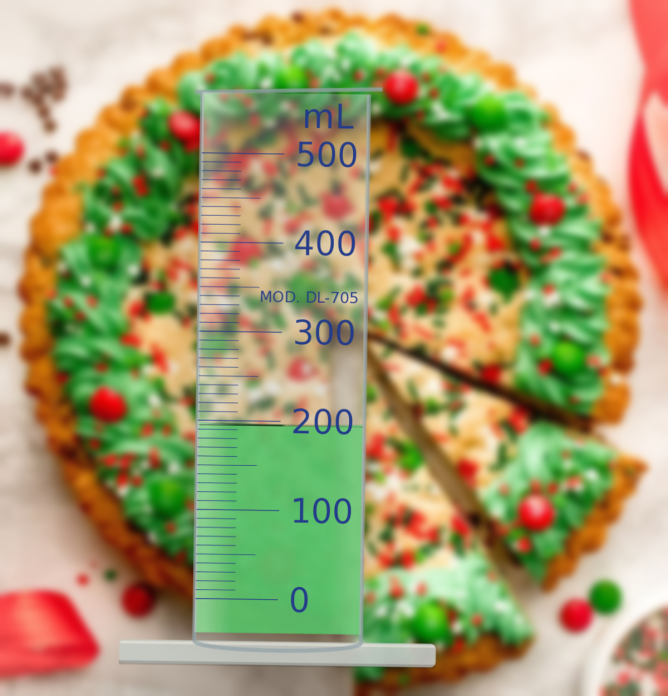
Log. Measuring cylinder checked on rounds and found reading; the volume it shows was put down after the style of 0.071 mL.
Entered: 195 mL
